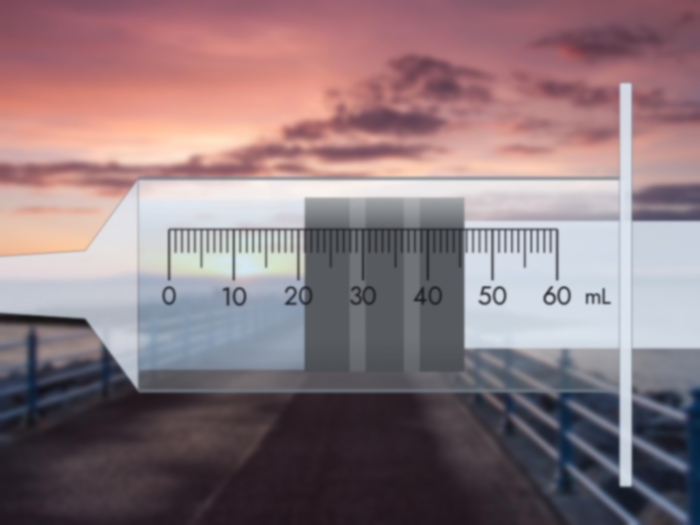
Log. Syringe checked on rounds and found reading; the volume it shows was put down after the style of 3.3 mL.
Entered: 21 mL
